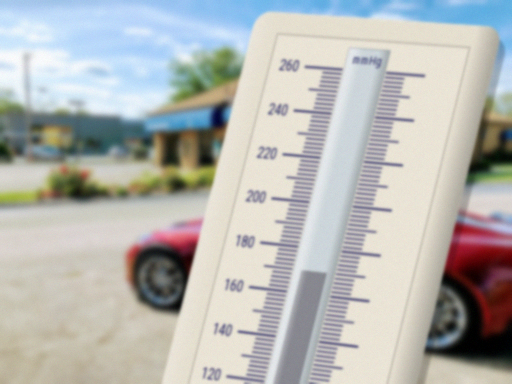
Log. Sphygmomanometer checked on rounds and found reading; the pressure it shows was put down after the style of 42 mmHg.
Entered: 170 mmHg
